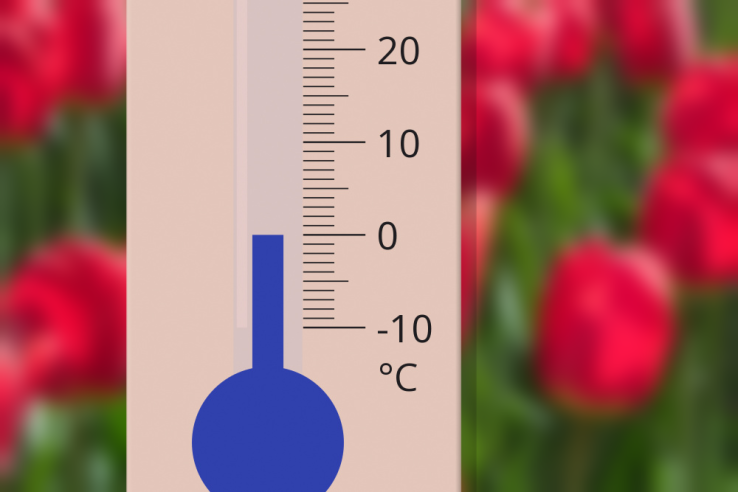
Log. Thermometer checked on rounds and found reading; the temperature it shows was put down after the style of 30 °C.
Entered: 0 °C
